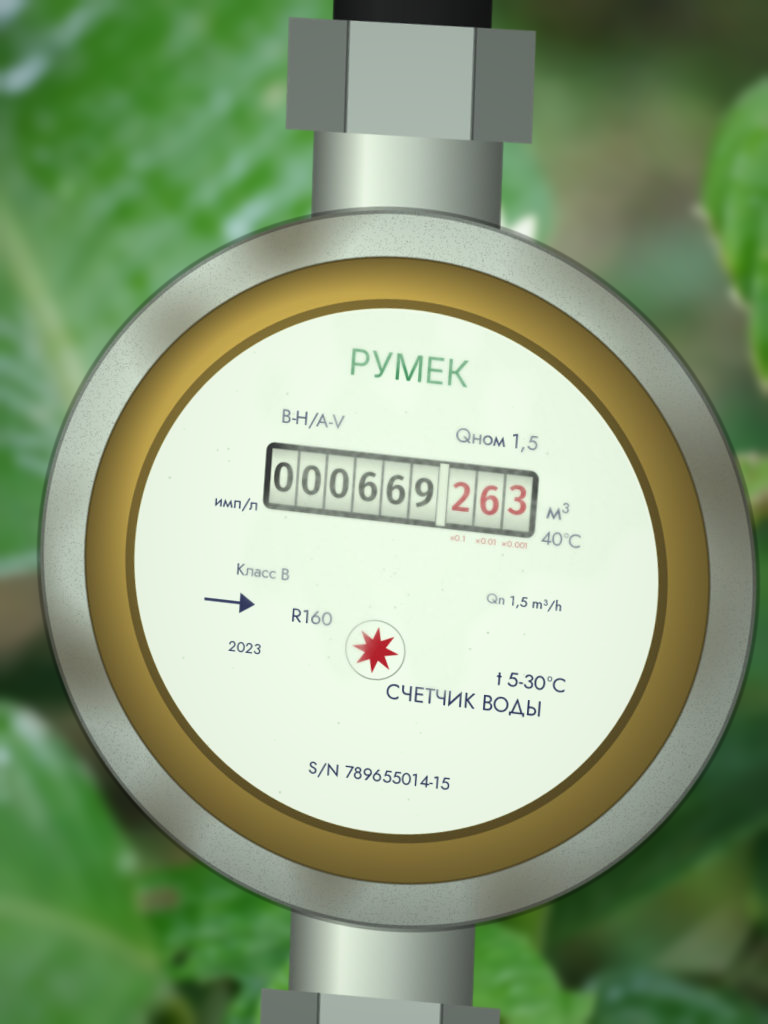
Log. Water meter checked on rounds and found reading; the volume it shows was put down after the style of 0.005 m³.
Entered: 669.263 m³
